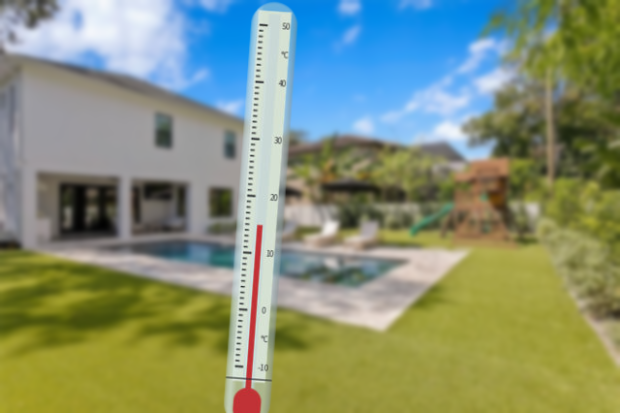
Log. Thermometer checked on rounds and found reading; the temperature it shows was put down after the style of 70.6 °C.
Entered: 15 °C
